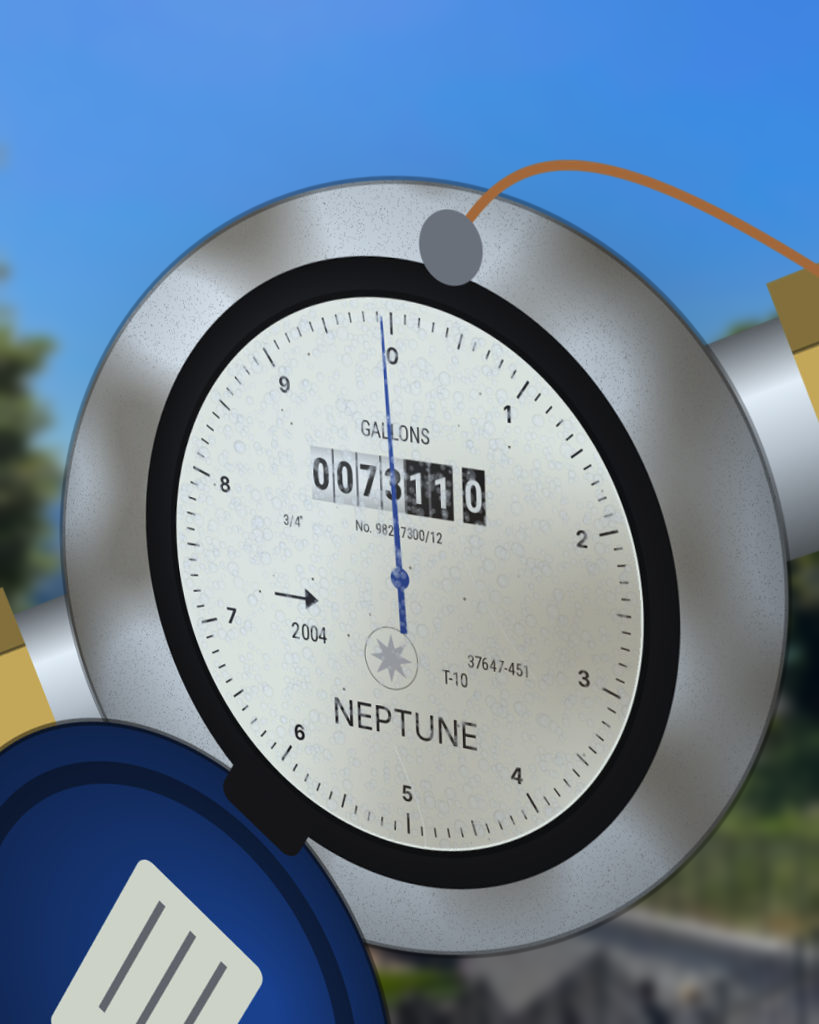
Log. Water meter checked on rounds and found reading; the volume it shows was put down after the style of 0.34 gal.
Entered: 73109.9 gal
